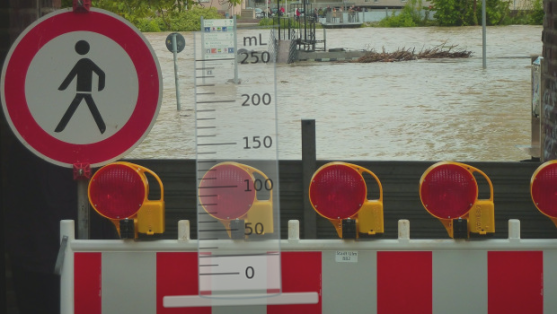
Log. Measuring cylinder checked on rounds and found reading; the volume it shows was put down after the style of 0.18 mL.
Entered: 20 mL
